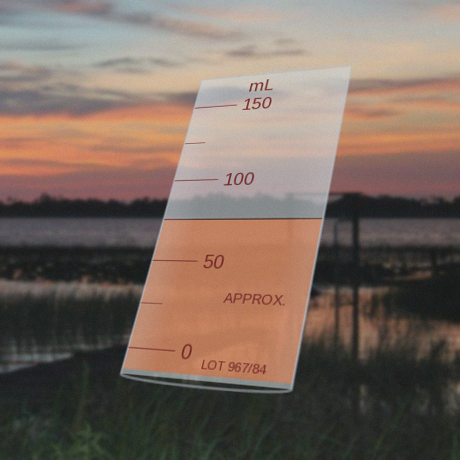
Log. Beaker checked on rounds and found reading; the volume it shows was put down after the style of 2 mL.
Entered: 75 mL
